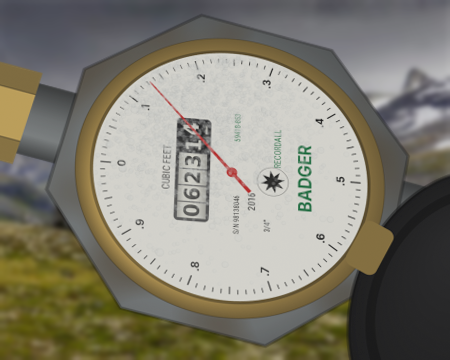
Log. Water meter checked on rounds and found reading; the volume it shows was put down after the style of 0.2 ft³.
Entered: 62314.13 ft³
